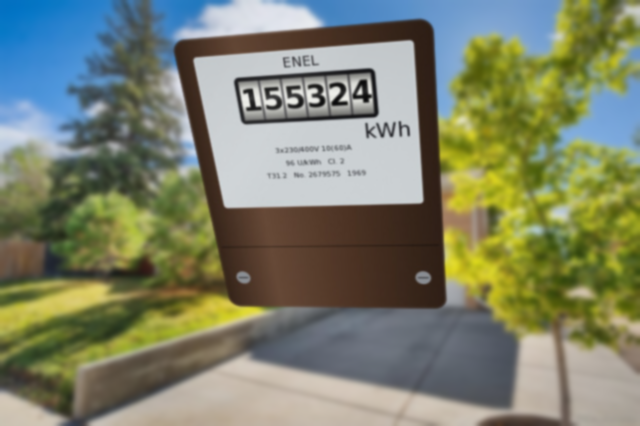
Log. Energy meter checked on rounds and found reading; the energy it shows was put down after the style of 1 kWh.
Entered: 155324 kWh
